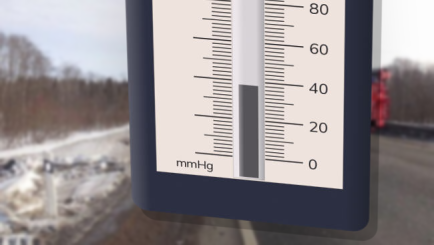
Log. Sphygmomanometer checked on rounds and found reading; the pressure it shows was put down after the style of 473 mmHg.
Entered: 38 mmHg
